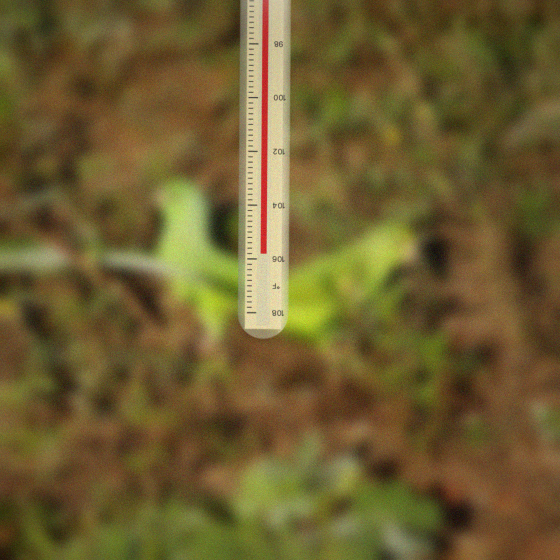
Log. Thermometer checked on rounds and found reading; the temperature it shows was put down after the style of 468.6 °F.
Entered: 105.8 °F
